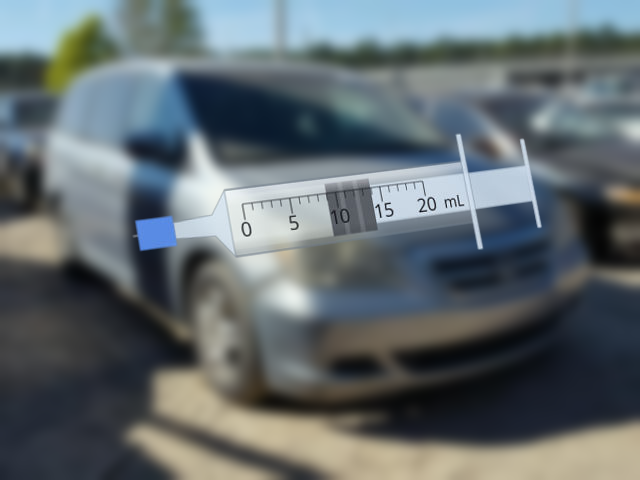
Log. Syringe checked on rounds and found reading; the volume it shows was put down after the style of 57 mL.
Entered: 9 mL
